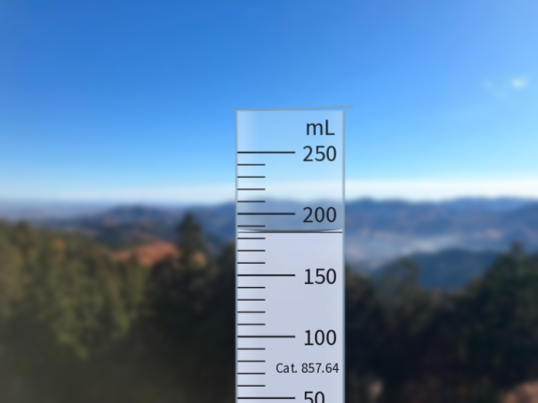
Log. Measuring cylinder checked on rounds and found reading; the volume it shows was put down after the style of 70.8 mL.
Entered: 185 mL
